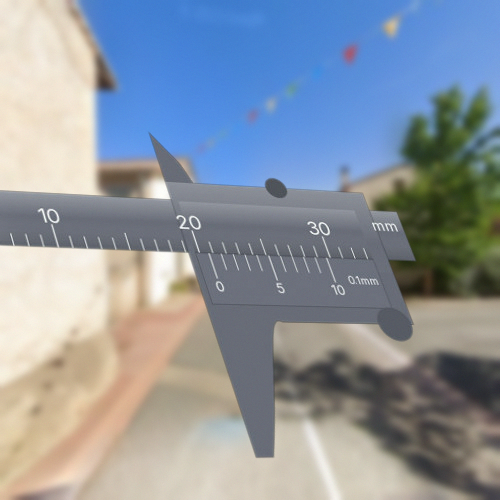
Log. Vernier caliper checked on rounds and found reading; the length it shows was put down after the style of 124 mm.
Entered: 20.7 mm
